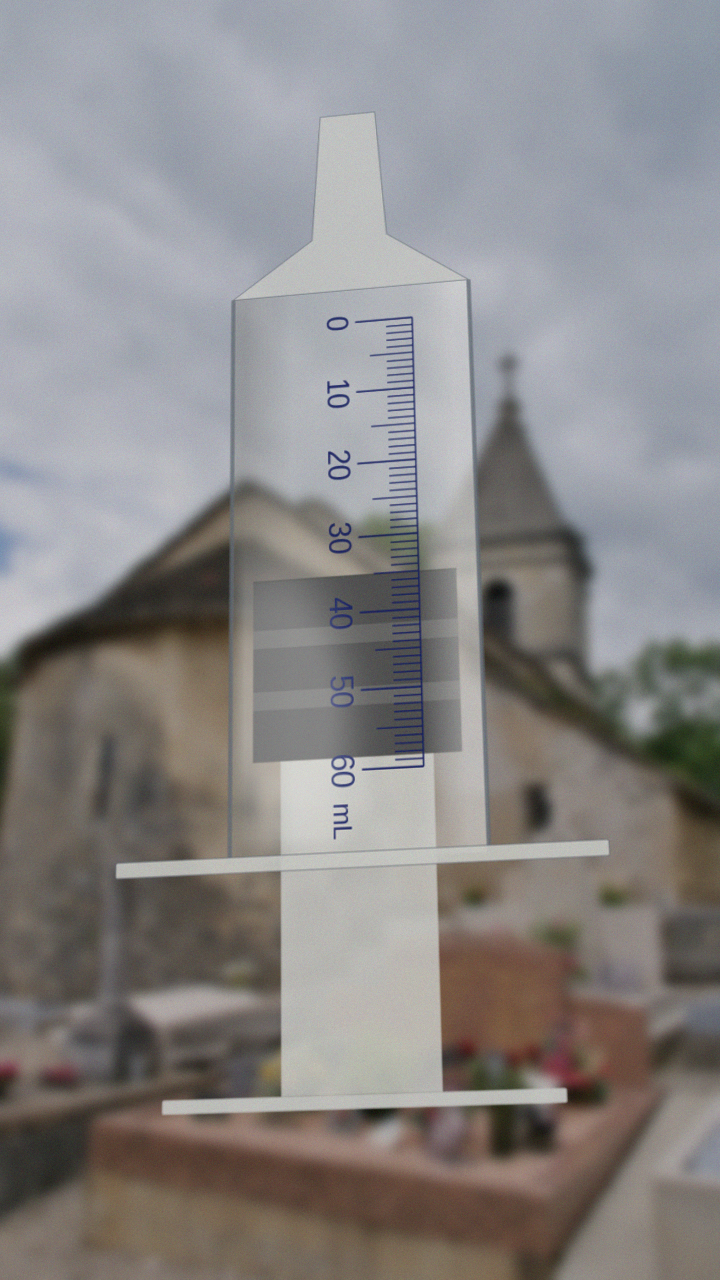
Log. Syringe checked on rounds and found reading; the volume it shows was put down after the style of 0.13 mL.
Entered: 35 mL
